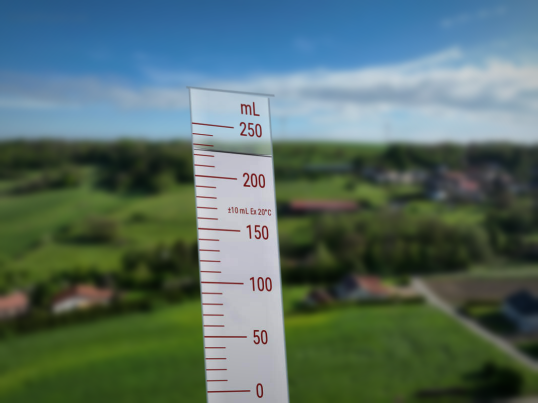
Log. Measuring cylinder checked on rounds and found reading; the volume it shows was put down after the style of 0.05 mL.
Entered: 225 mL
